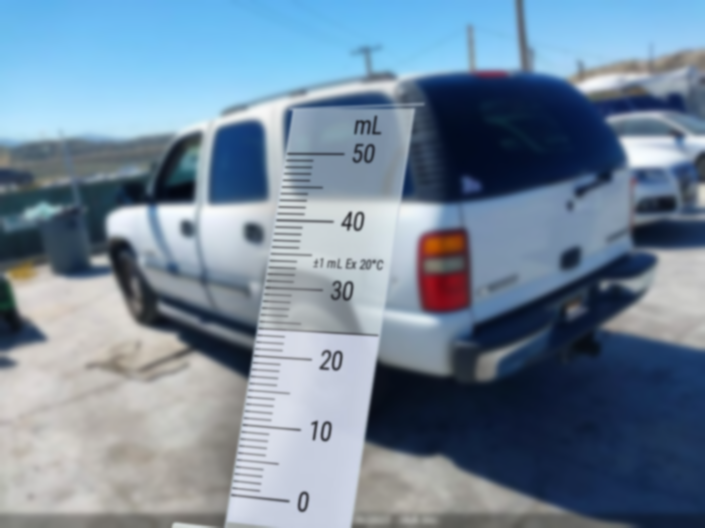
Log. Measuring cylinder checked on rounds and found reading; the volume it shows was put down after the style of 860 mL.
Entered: 24 mL
